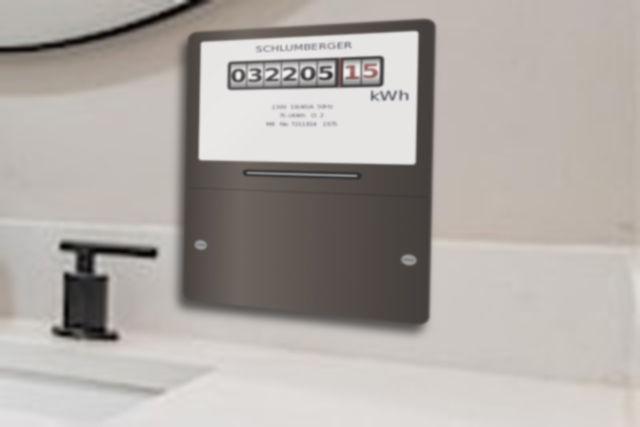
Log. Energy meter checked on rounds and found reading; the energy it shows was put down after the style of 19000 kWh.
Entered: 32205.15 kWh
